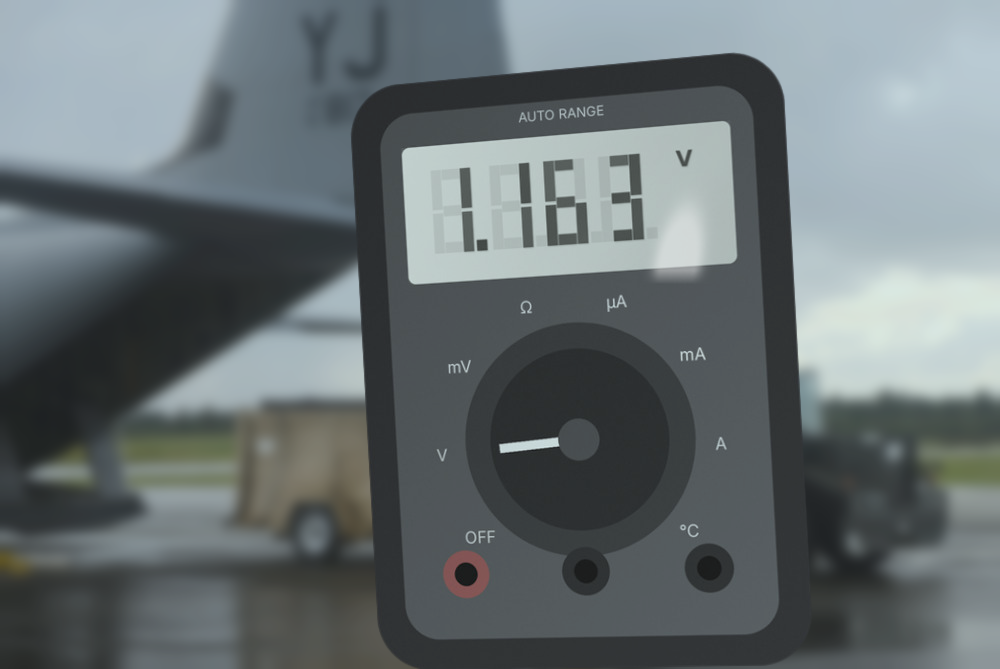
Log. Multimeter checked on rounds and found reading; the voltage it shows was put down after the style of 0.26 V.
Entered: 1.163 V
